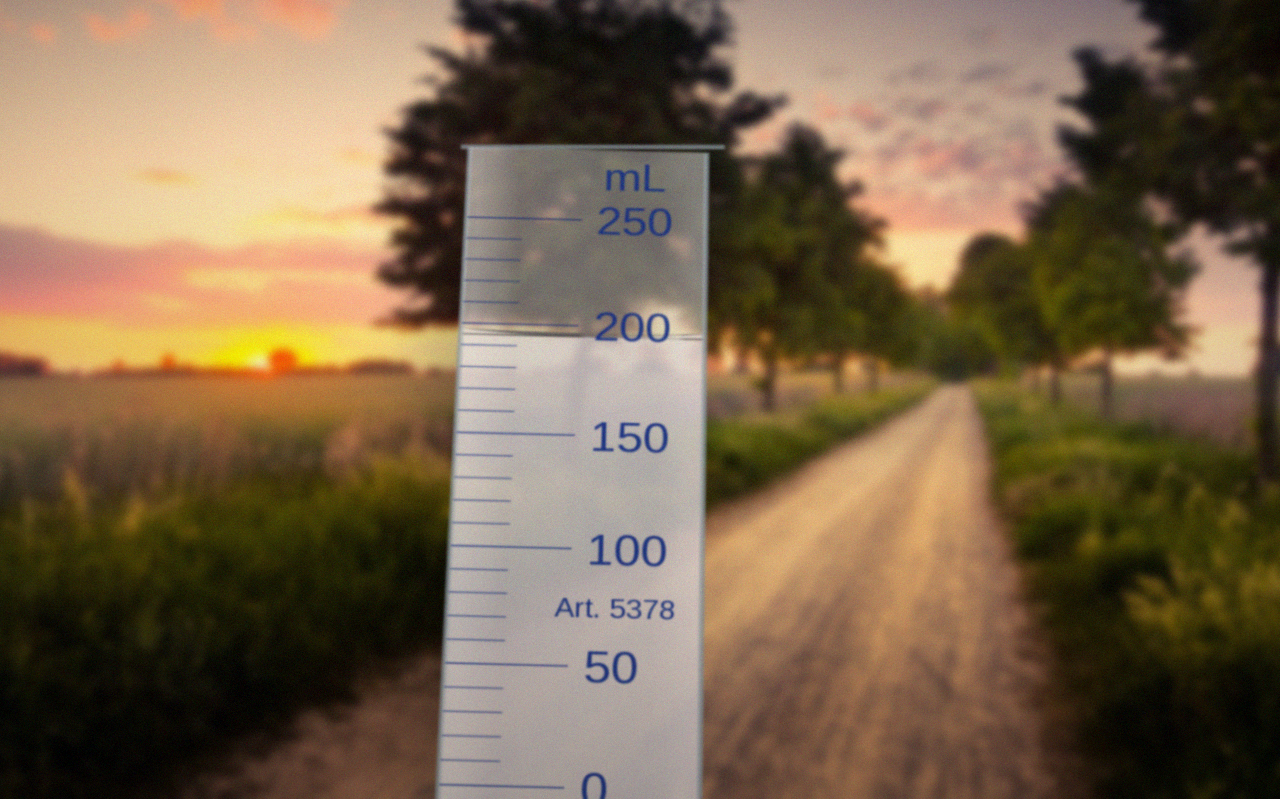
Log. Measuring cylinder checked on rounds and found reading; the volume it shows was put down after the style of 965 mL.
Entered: 195 mL
